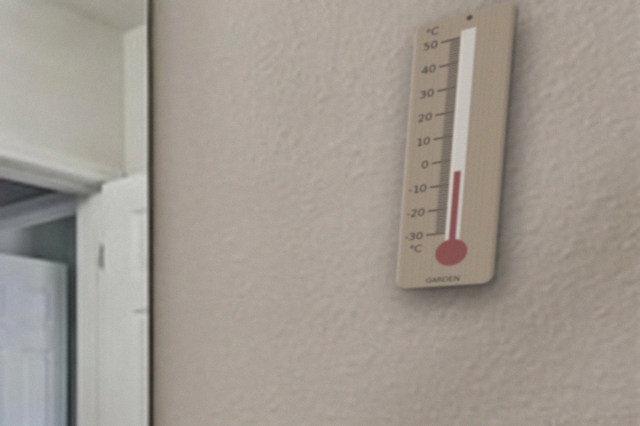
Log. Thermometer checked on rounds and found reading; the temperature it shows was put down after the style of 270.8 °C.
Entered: -5 °C
